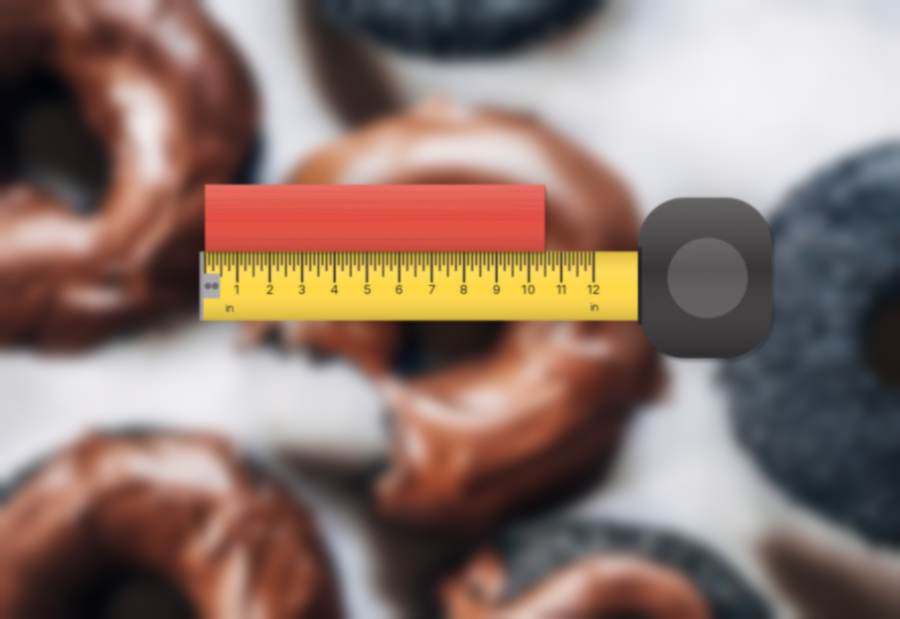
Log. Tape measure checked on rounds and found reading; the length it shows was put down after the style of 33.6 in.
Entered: 10.5 in
